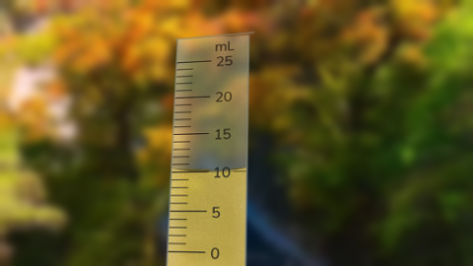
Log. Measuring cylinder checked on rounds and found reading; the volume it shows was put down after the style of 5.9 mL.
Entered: 10 mL
